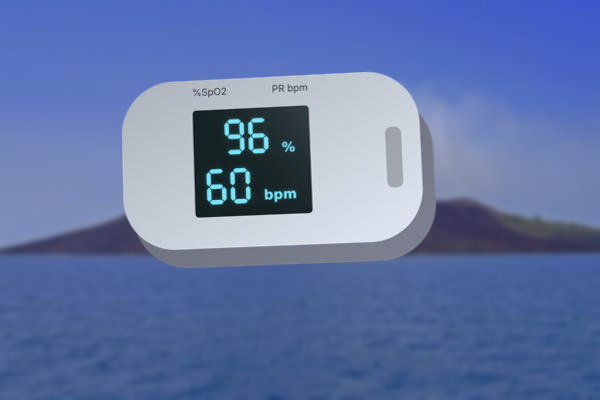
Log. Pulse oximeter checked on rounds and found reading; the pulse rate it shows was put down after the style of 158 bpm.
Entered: 60 bpm
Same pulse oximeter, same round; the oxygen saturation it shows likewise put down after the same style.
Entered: 96 %
